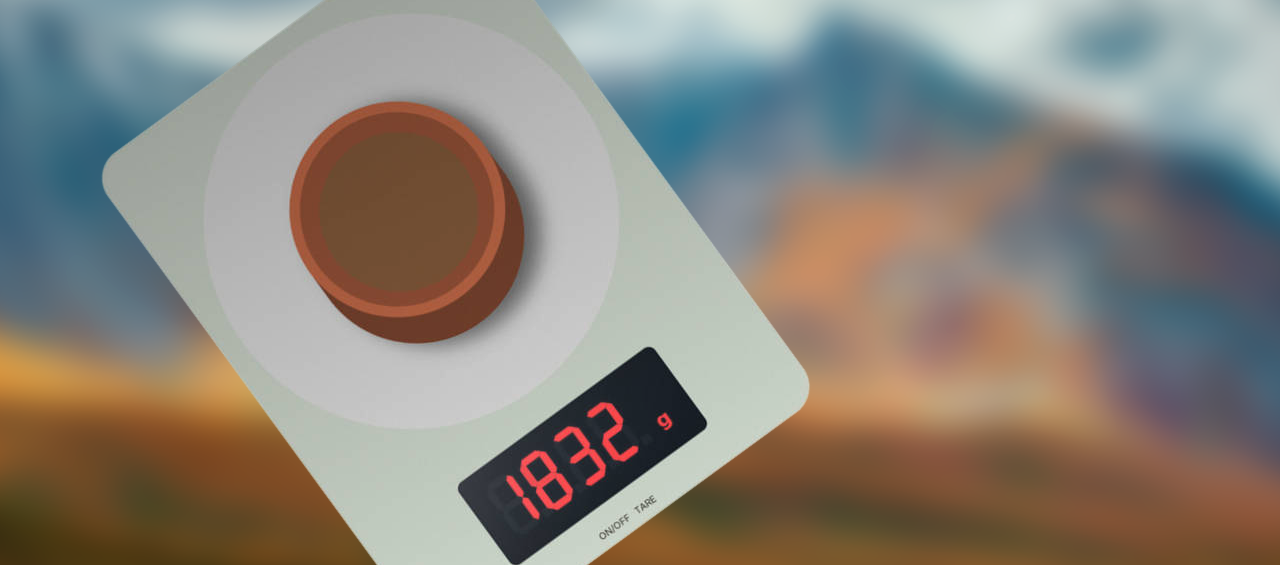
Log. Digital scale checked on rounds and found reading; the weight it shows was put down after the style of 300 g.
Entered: 1832 g
